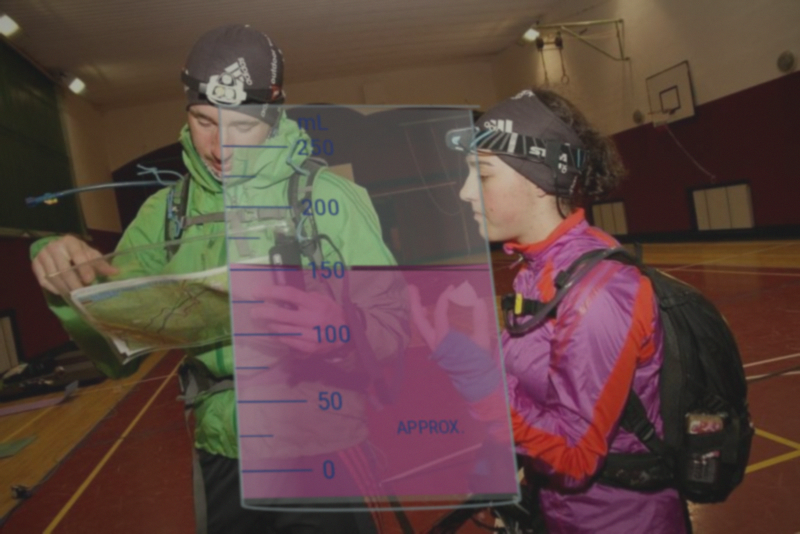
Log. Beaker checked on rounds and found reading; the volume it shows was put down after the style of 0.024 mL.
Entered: 150 mL
